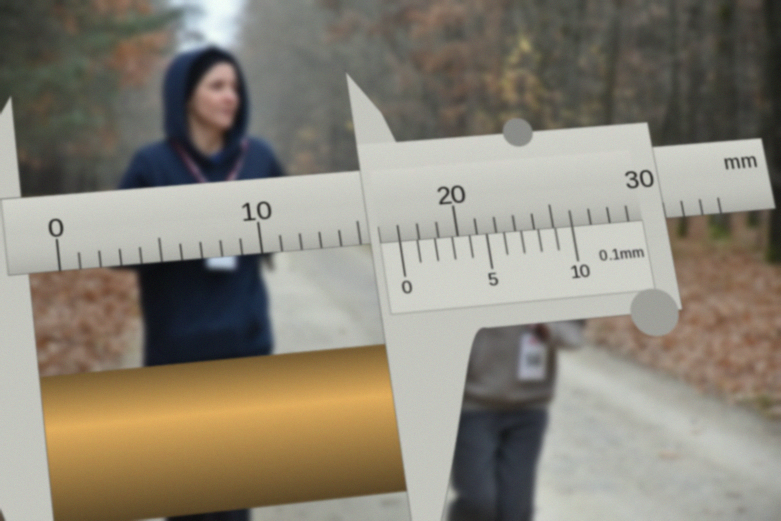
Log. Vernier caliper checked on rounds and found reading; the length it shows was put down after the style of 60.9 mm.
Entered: 17.0 mm
